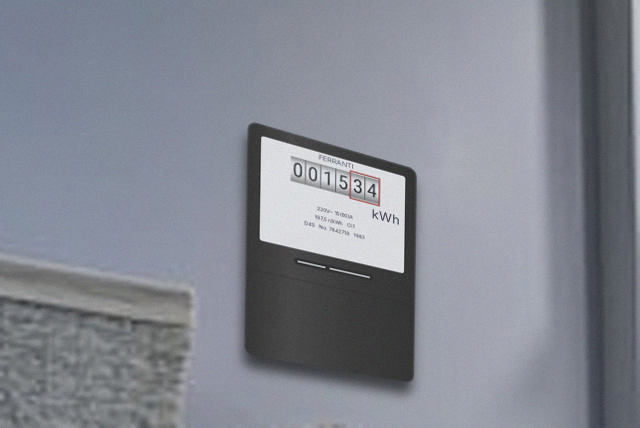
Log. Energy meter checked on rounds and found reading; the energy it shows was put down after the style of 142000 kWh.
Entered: 15.34 kWh
